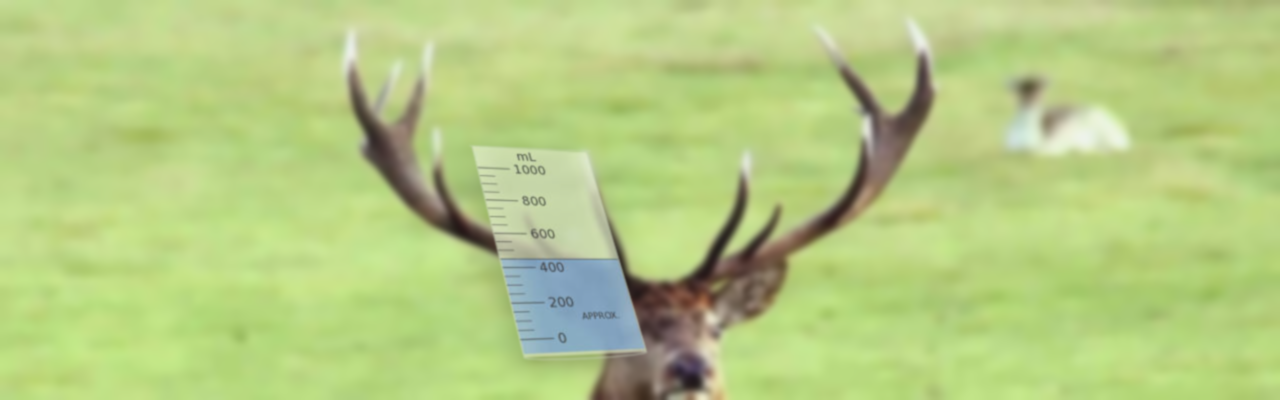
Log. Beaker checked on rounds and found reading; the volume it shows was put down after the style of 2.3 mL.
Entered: 450 mL
